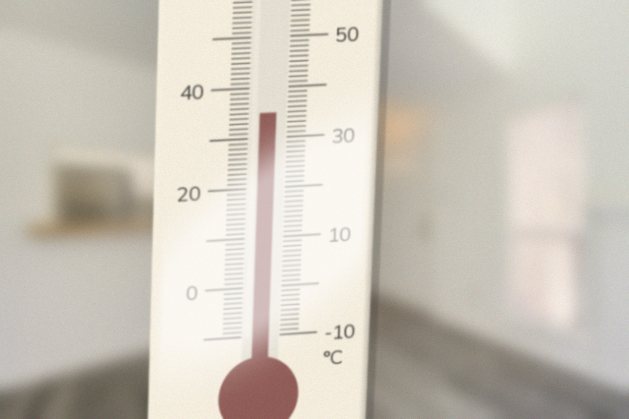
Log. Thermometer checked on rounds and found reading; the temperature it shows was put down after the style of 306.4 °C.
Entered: 35 °C
